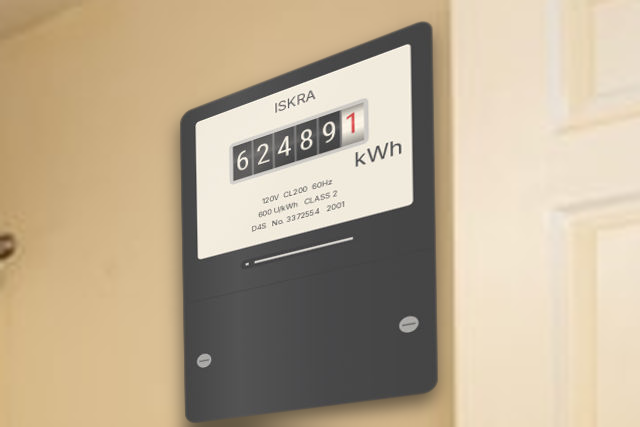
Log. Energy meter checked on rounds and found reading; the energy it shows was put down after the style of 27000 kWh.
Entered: 62489.1 kWh
